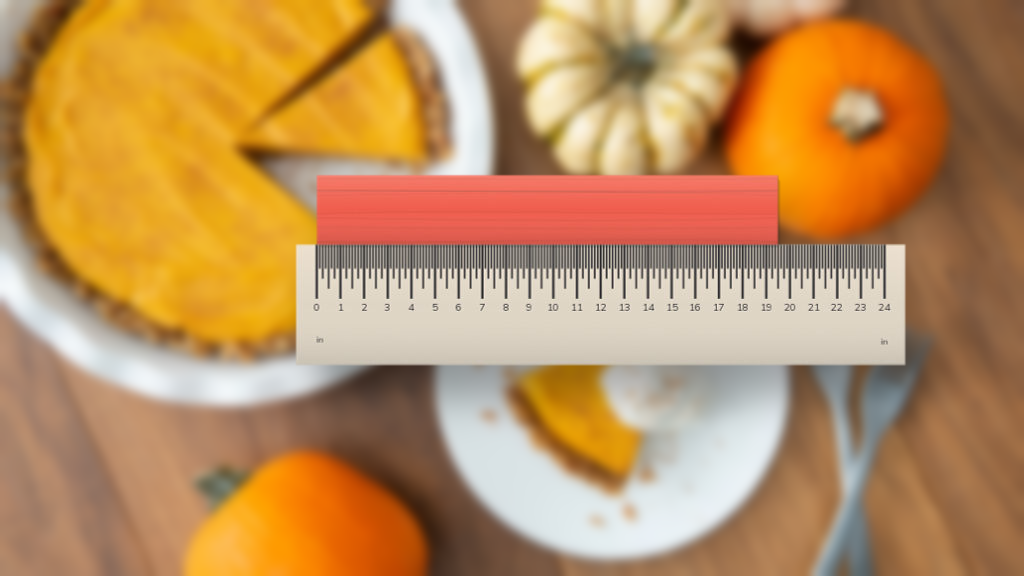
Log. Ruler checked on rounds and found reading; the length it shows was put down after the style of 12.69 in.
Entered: 19.5 in
